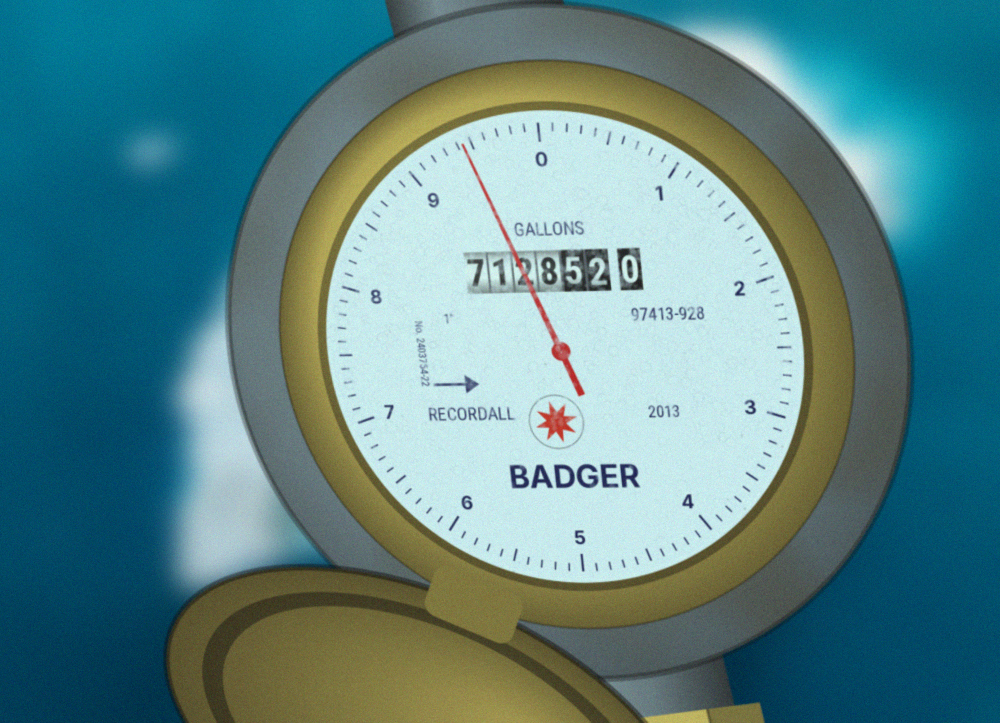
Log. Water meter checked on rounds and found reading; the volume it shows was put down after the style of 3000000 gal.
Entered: 7128519.4 gal
